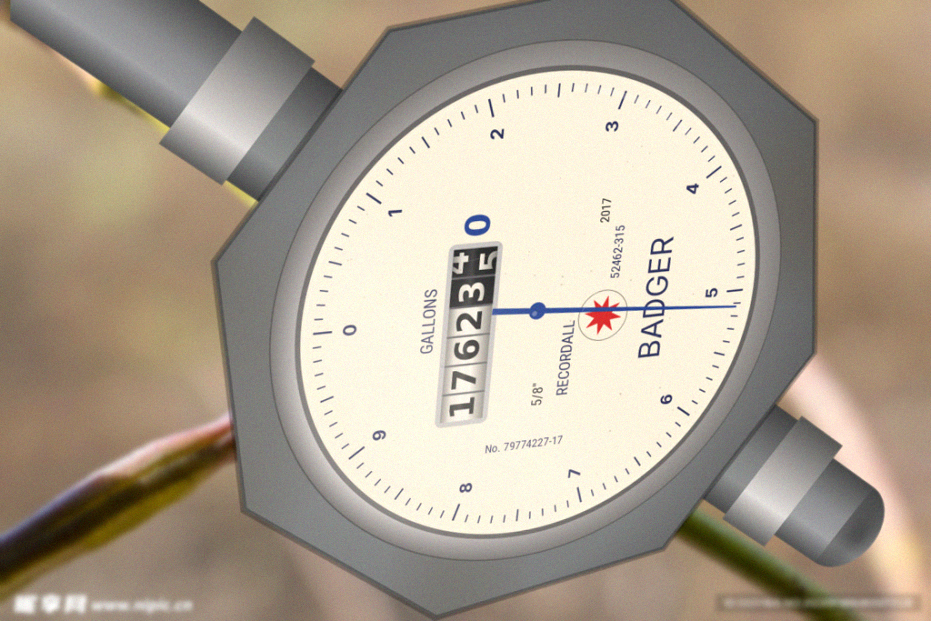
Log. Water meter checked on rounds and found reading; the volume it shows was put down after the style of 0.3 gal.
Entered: 1762345.1 gal
